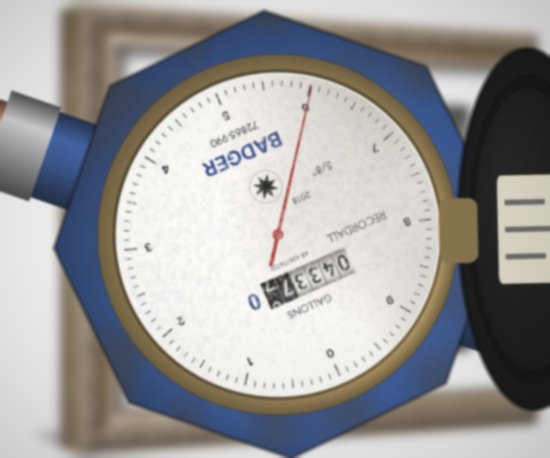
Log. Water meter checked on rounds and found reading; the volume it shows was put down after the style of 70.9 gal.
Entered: 433766.0 gal
